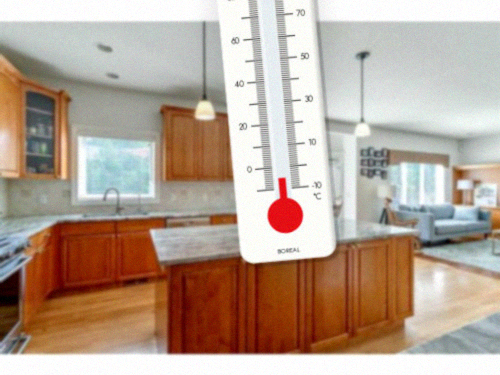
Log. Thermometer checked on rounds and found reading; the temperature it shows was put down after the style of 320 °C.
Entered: -5 °C
